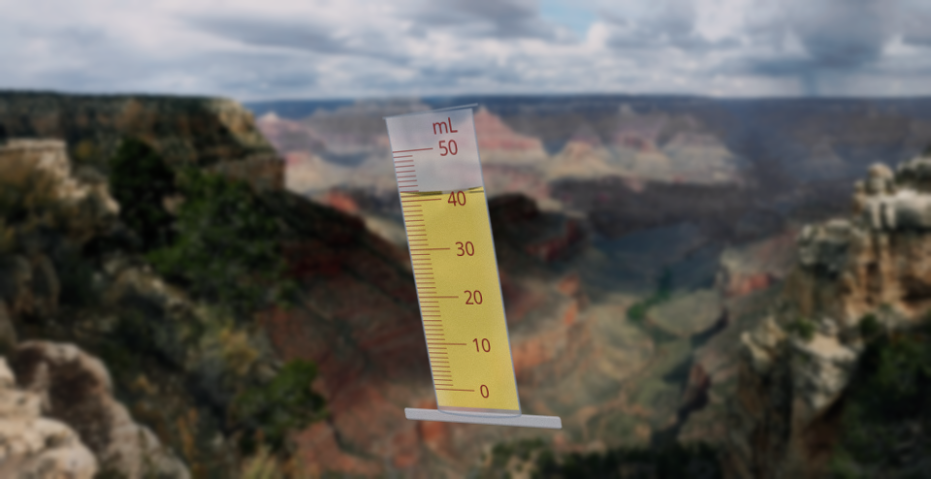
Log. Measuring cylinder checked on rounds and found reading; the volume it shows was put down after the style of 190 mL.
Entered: 41 mL
